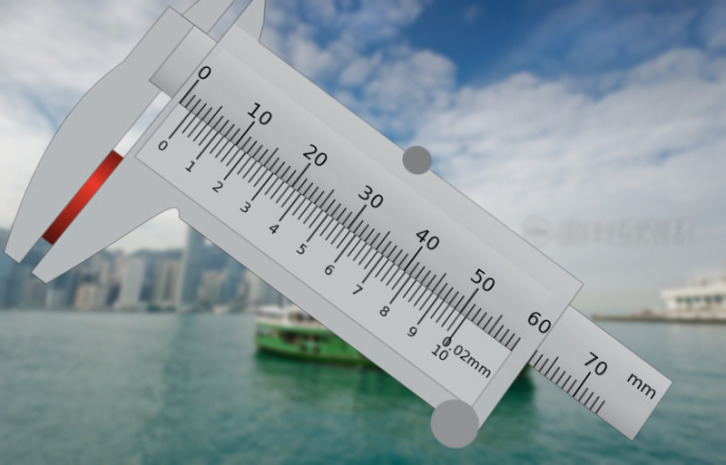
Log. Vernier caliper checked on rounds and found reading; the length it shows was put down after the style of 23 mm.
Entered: 2.0 mm
